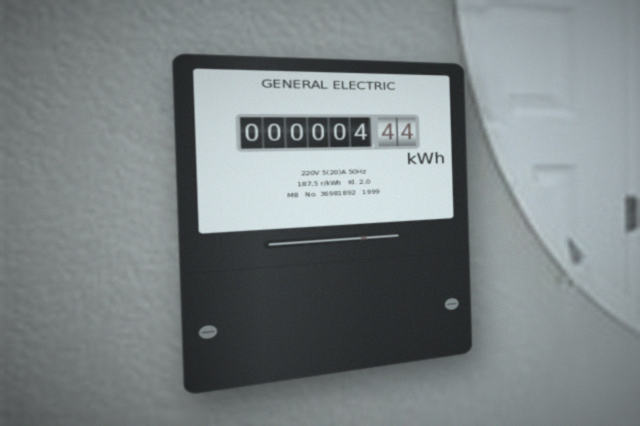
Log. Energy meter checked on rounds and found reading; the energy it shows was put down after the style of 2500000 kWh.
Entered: 4.44 kWh
